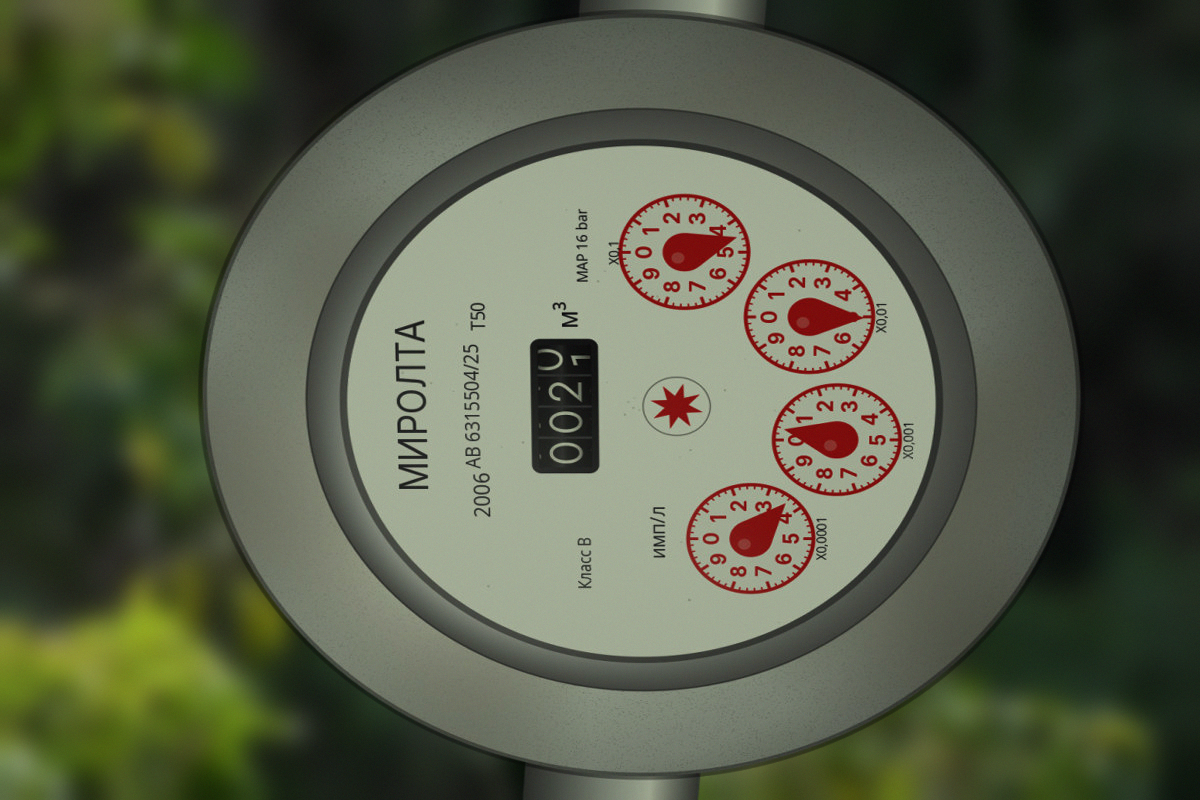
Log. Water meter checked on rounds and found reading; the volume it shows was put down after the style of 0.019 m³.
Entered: 20.4503 m³
